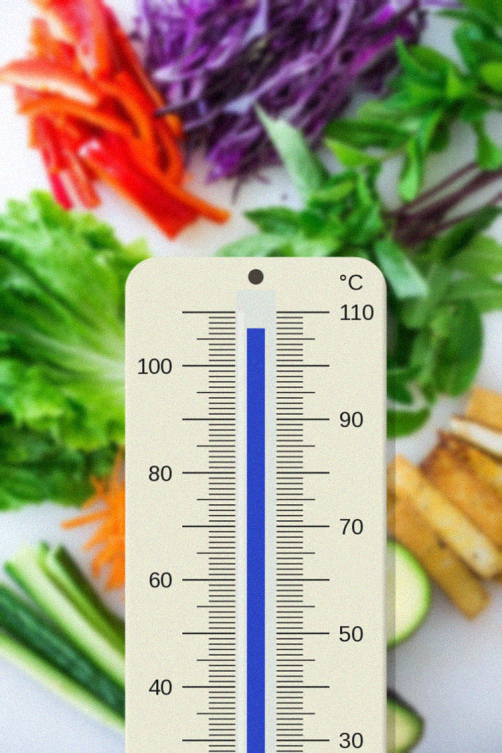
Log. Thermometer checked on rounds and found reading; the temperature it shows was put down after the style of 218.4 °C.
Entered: 107 °C
